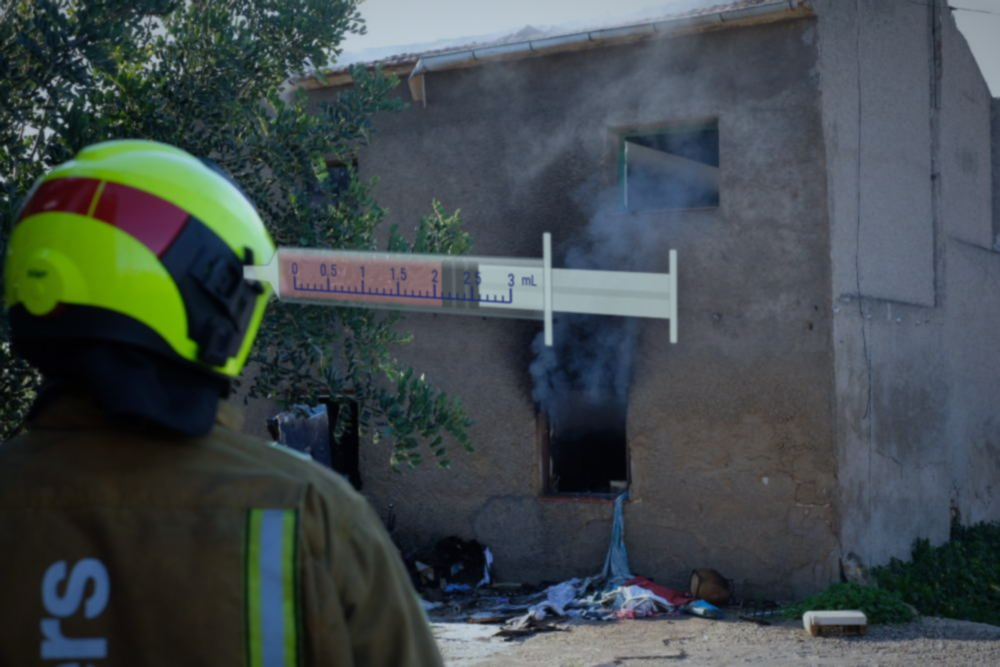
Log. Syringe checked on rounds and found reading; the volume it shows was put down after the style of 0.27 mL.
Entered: 2.1 mL
